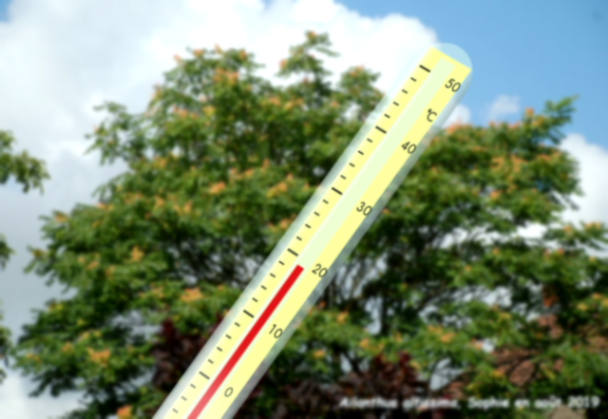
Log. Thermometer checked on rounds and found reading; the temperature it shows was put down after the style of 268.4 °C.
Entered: 19 °C
